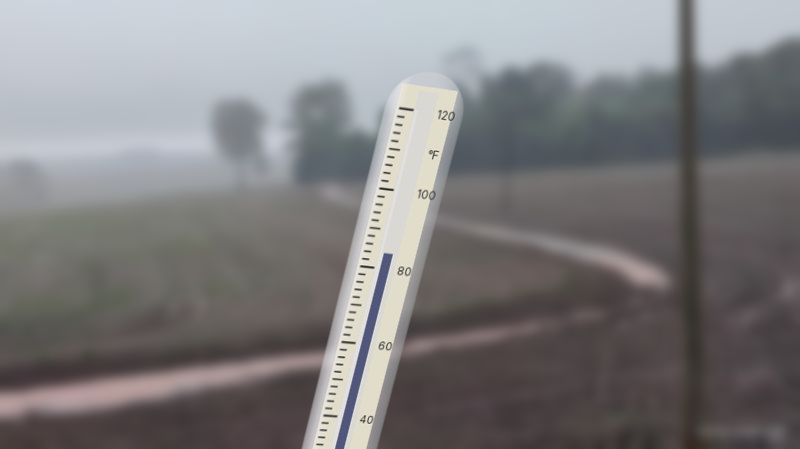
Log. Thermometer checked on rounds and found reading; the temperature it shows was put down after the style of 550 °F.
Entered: 84 °F
